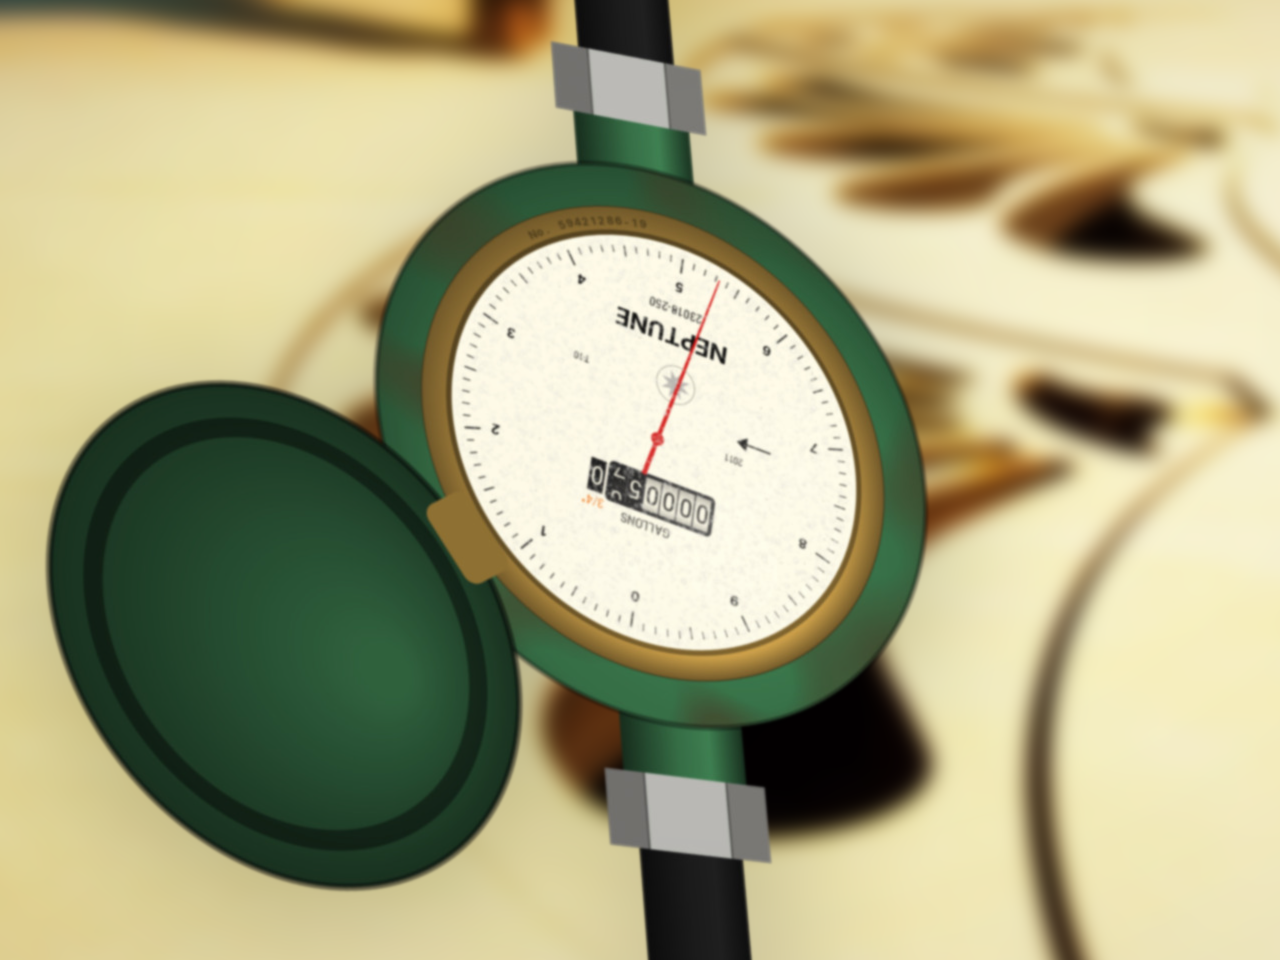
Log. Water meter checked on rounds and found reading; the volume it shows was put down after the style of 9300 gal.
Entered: 565.3 gal
